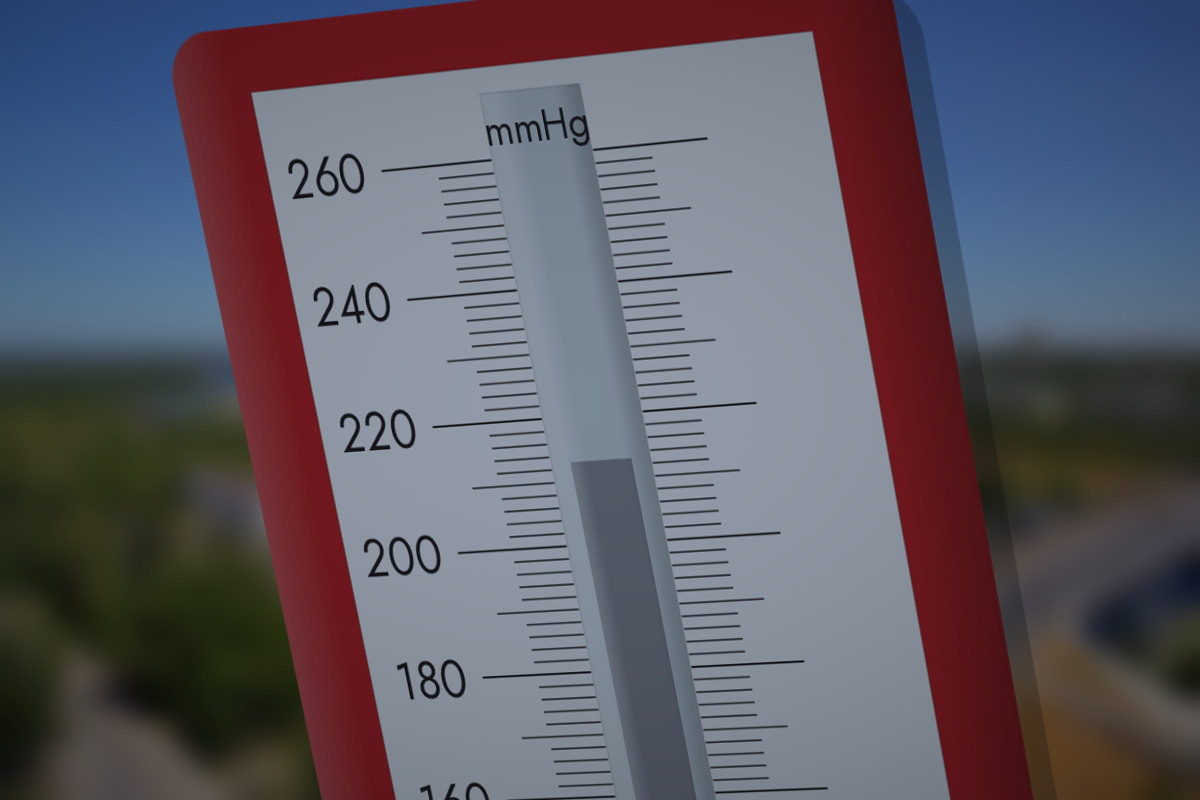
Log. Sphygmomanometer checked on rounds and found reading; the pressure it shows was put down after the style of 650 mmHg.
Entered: 213 mmHg
